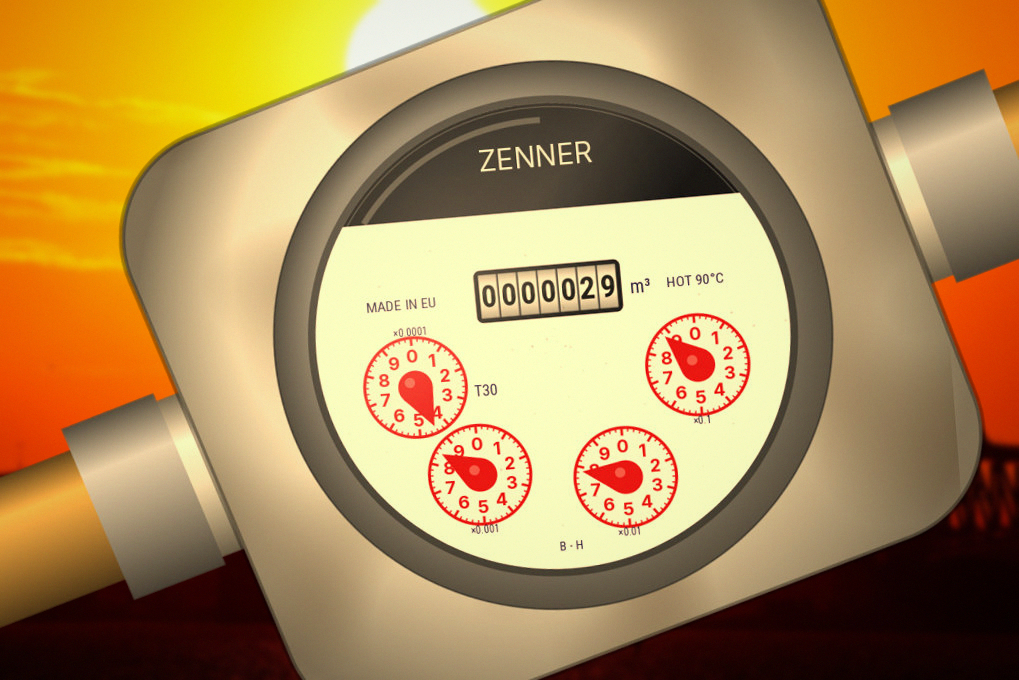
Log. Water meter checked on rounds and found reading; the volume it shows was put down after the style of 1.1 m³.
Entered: 29.8784 m³
